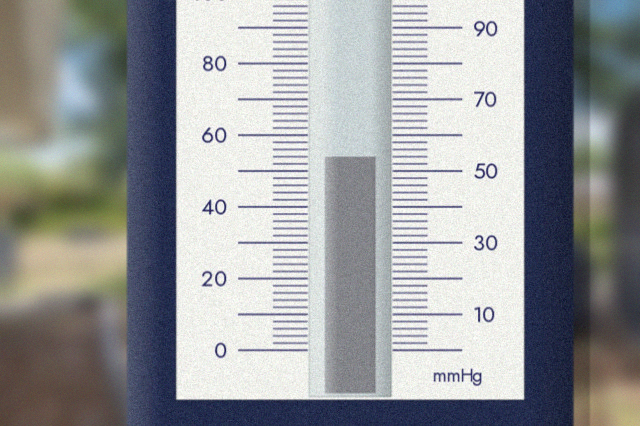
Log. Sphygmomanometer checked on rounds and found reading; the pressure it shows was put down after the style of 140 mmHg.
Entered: 54 mmHg
